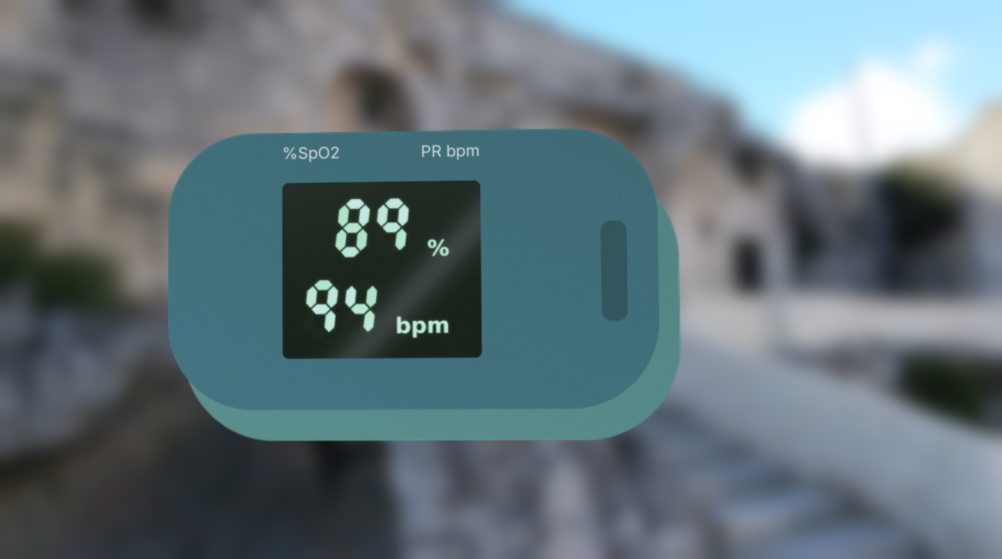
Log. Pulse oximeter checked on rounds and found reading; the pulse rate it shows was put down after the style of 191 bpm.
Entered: 94 bpm
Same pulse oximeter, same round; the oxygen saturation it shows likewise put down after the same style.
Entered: 89 %
